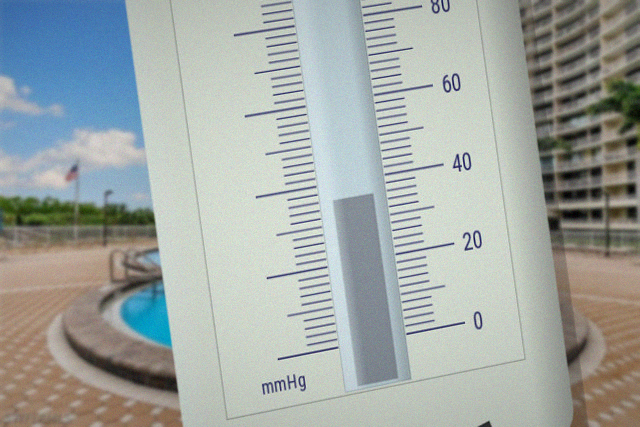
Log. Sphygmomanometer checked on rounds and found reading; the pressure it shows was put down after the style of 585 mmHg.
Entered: 36 mmHg
